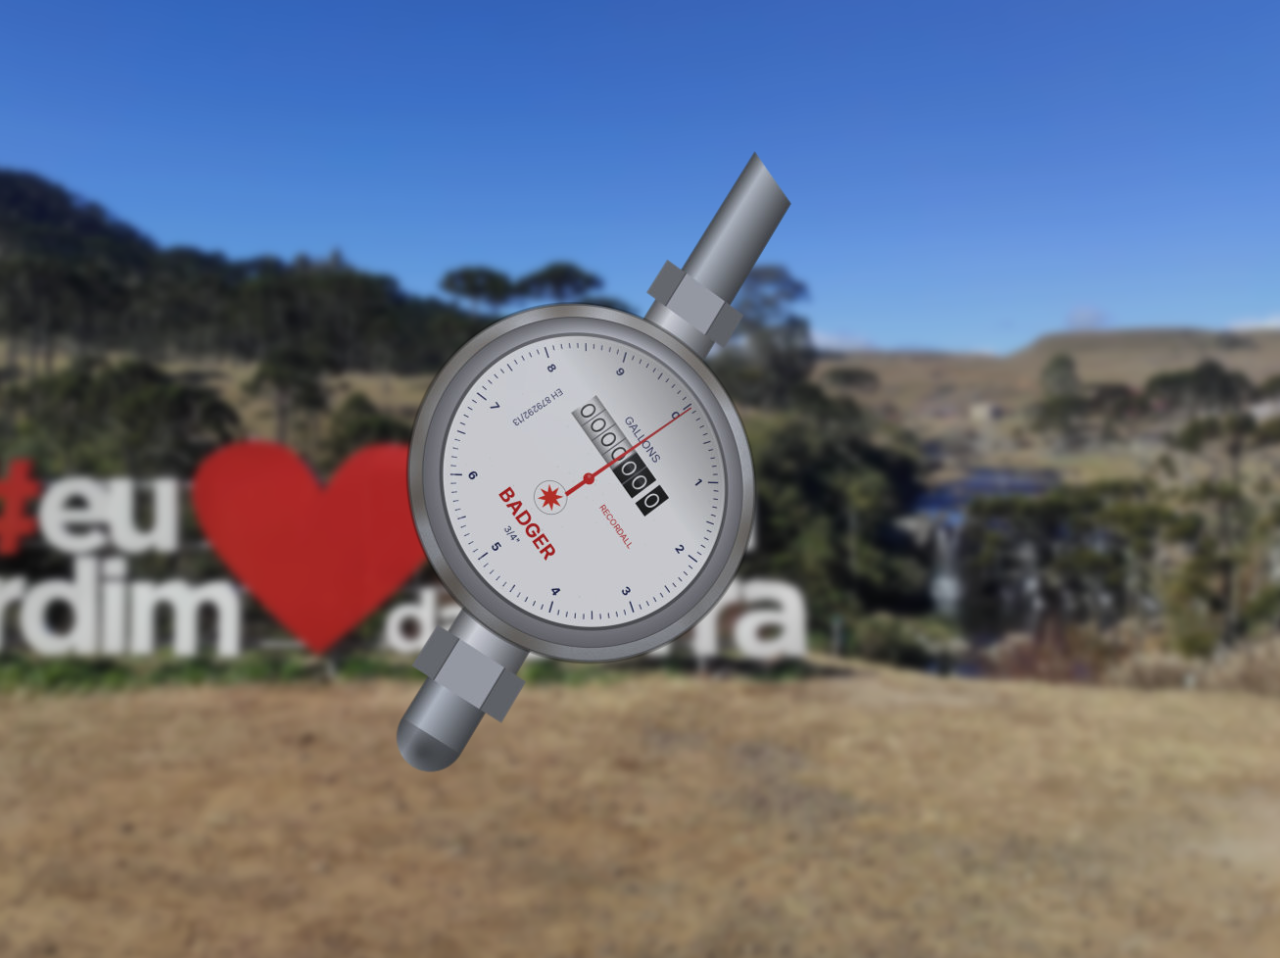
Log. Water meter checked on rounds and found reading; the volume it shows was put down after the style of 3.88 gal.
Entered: 0.0 gal
